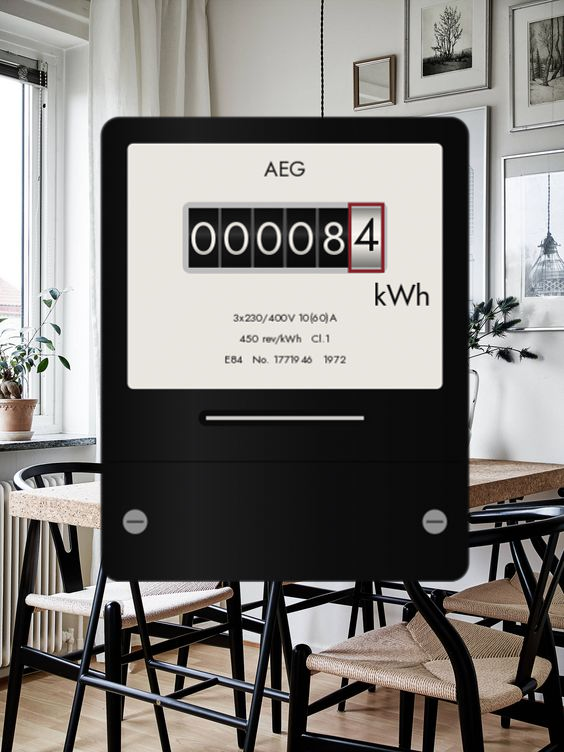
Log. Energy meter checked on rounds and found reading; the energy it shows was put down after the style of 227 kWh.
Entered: 8.4 kWh
